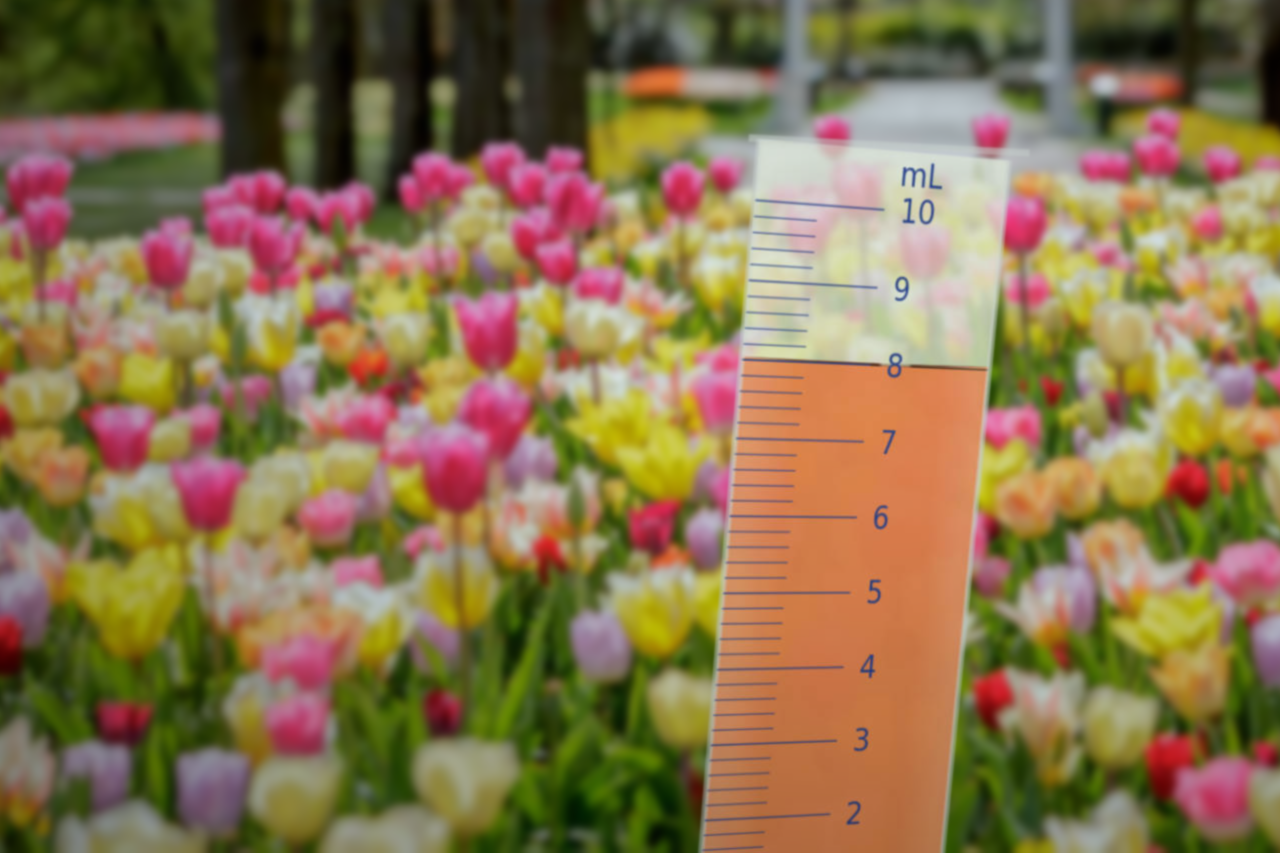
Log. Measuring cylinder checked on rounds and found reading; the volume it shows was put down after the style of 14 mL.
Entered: 8 mL
